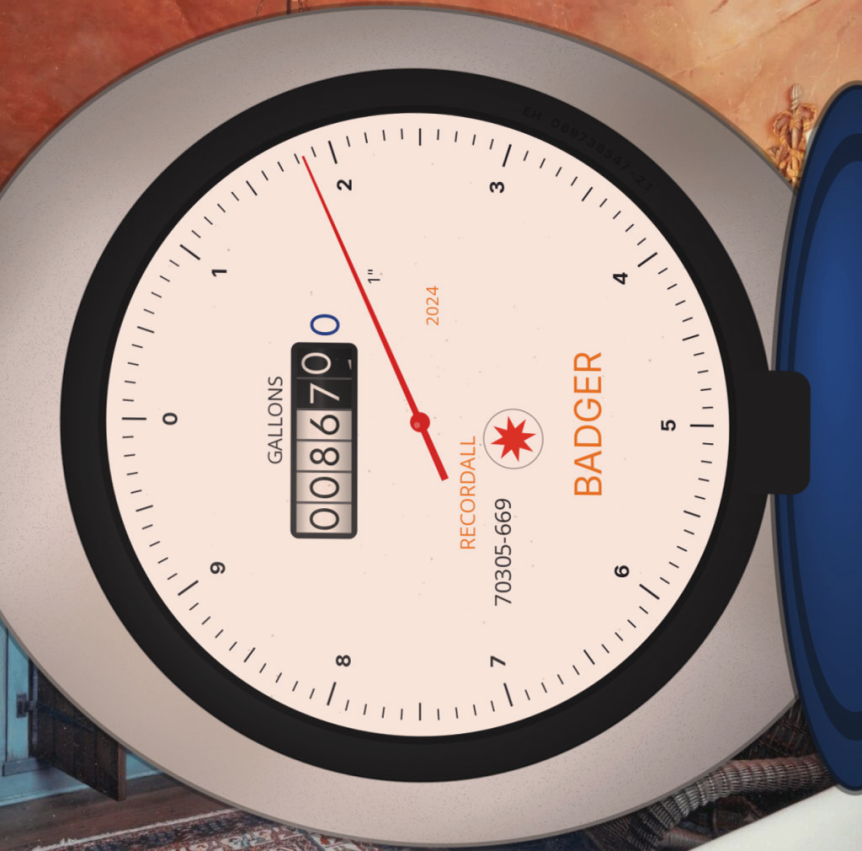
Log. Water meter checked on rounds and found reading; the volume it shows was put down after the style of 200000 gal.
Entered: 86701.8 gal
